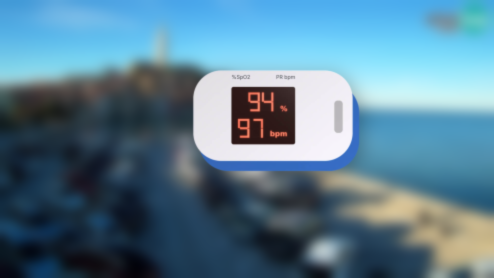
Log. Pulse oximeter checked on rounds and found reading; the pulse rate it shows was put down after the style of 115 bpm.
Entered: 97 bpm
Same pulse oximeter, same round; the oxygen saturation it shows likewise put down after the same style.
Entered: 94 %
